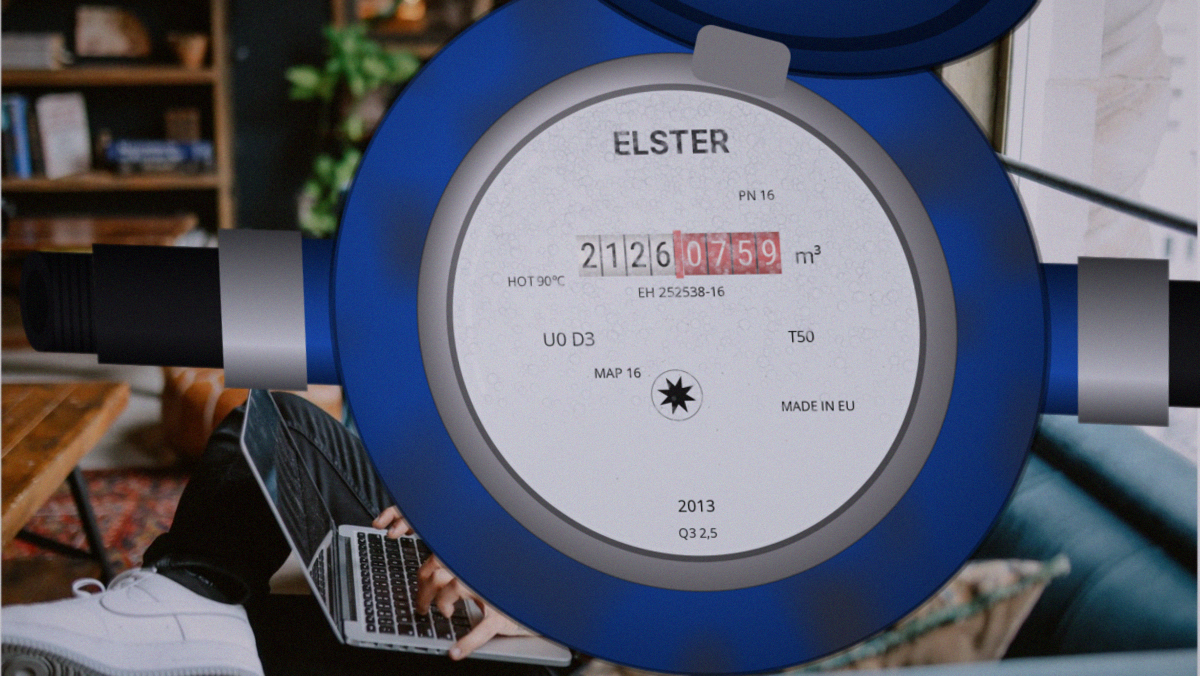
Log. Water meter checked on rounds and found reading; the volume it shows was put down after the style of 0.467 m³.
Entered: 2126.0759 m³
